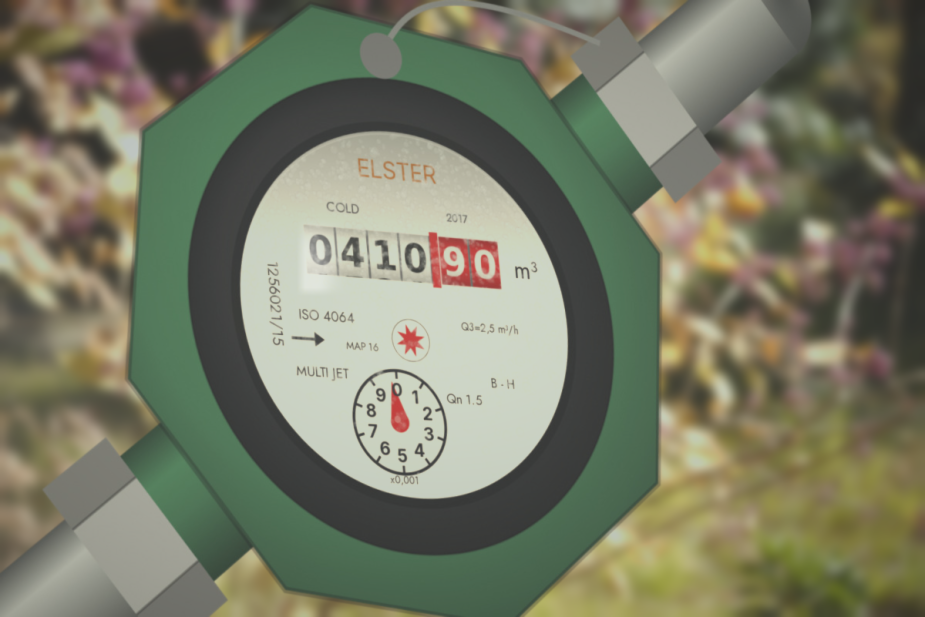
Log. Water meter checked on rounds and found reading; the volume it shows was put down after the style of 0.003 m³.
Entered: 410.899 m³
